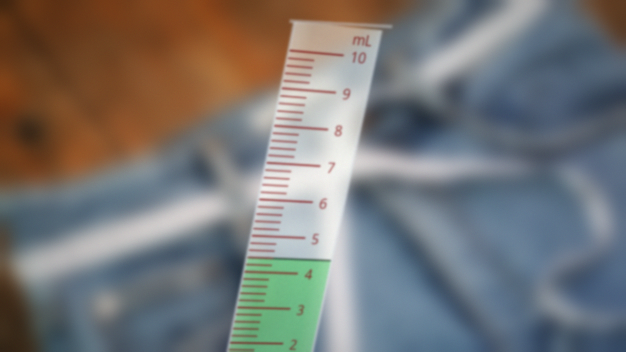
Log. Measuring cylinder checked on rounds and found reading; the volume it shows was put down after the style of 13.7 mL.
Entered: 4.4 mL
